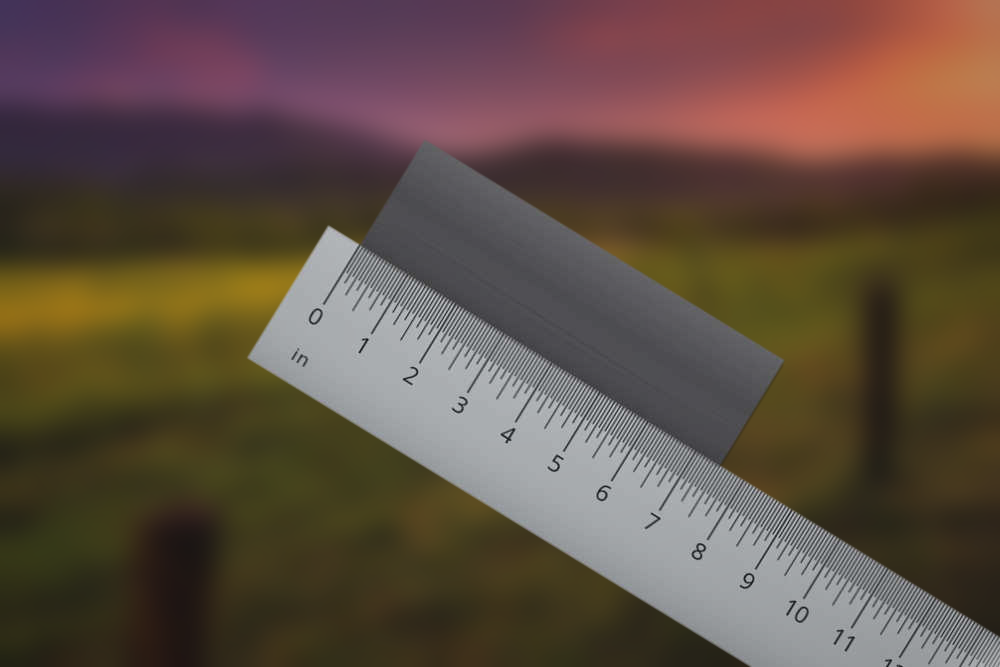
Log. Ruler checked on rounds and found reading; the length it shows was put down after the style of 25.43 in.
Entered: 7.5 in
